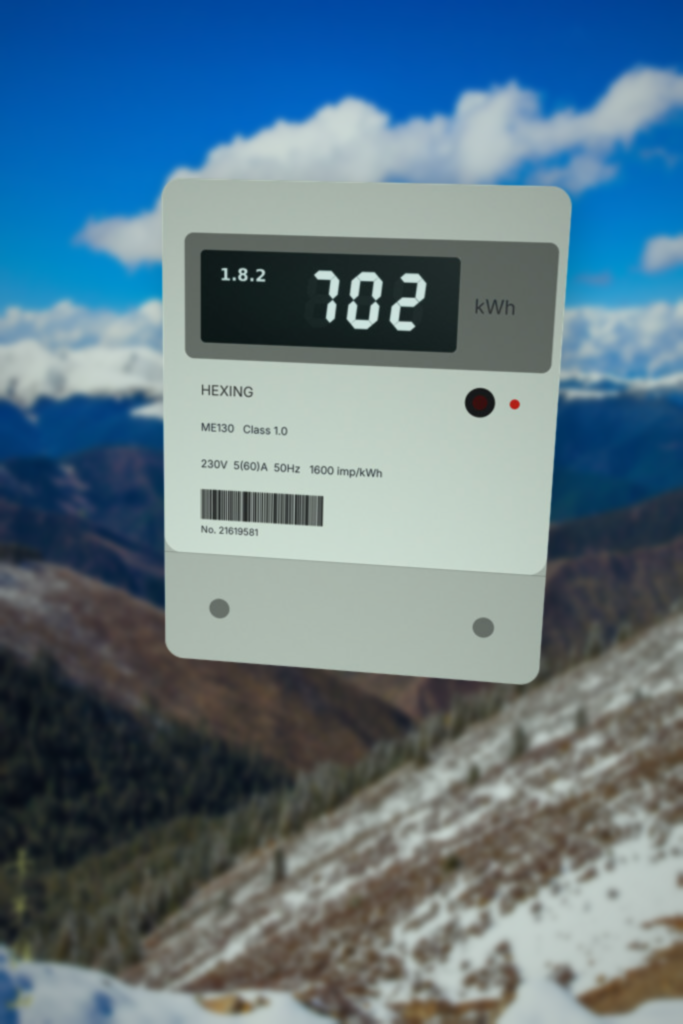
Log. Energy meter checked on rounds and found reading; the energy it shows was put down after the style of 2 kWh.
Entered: 702 kWh
